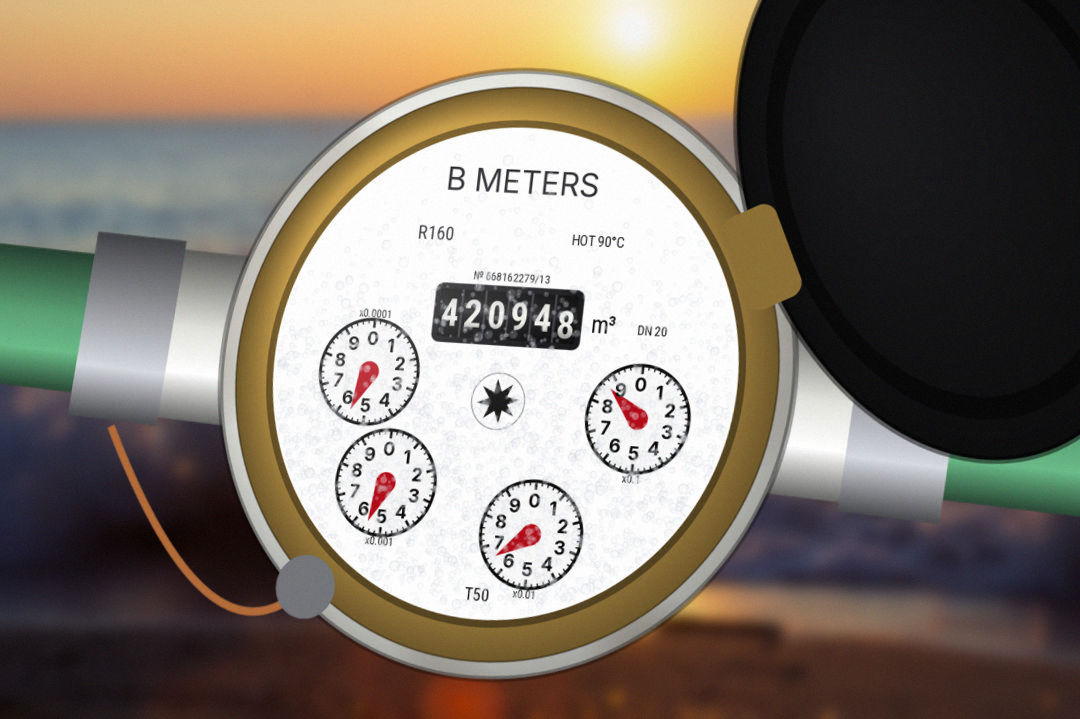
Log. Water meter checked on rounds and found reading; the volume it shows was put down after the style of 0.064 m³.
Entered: 420947.8655 m³
